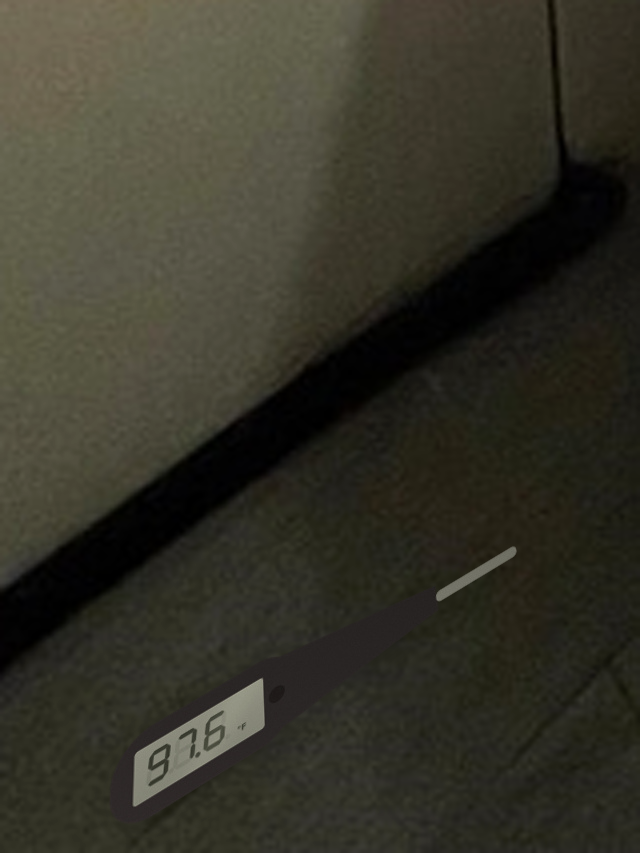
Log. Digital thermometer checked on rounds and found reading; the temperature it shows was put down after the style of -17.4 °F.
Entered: 97.6 °F
